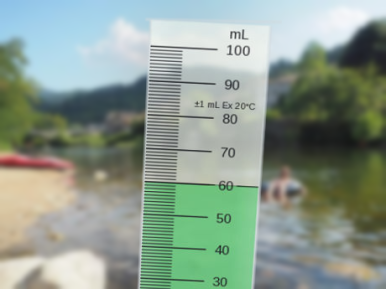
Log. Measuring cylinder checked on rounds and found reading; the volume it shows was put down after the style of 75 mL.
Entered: 60 mL
